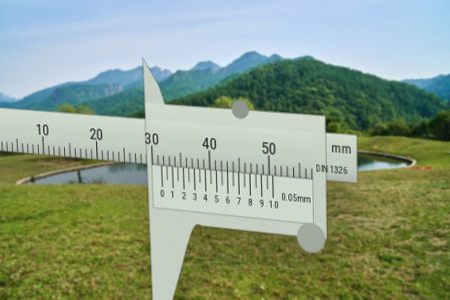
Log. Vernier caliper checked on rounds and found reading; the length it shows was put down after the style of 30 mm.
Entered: 31.6 mm
